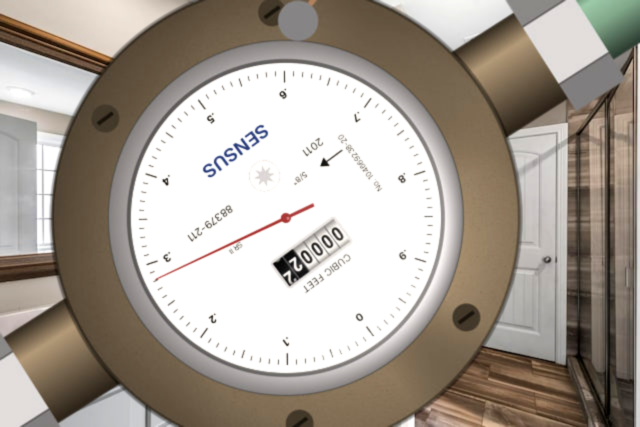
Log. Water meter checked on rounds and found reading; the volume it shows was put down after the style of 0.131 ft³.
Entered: 22.28 ft³
